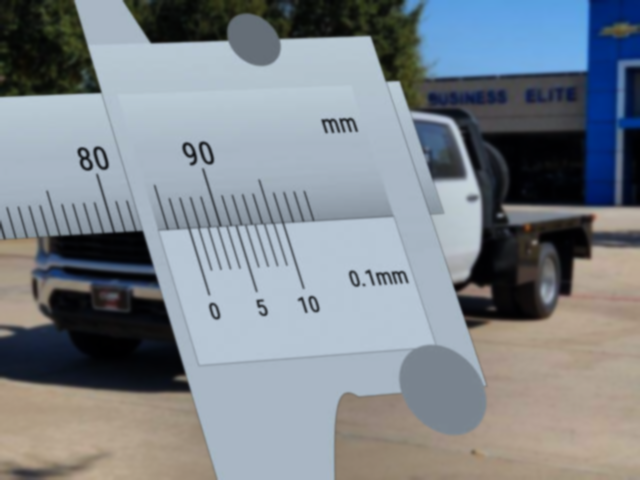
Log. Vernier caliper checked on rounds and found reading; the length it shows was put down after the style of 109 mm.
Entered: 87.0 mm
